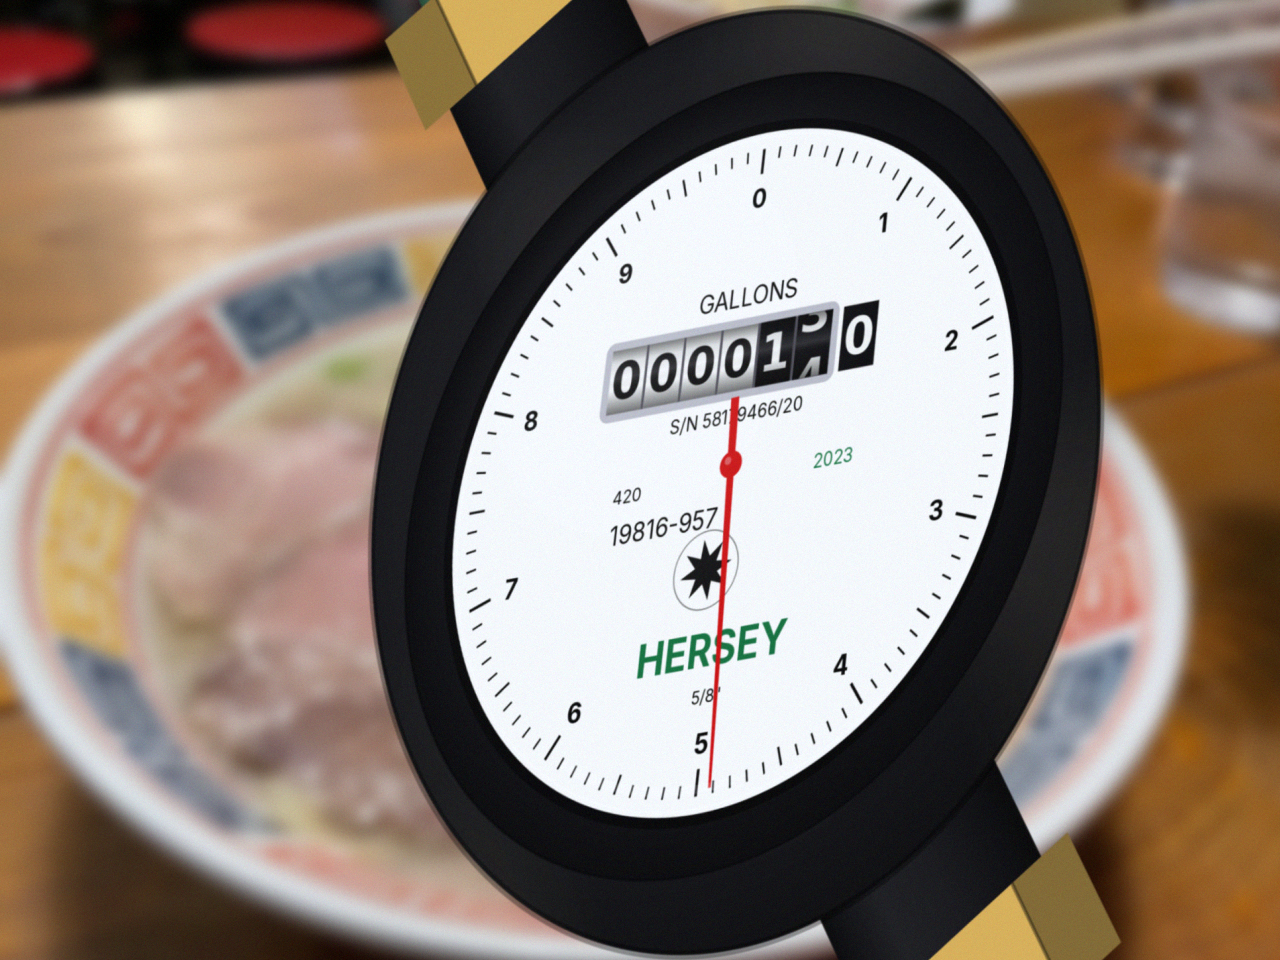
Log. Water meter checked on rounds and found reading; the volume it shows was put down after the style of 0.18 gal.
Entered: 134.9 gal
